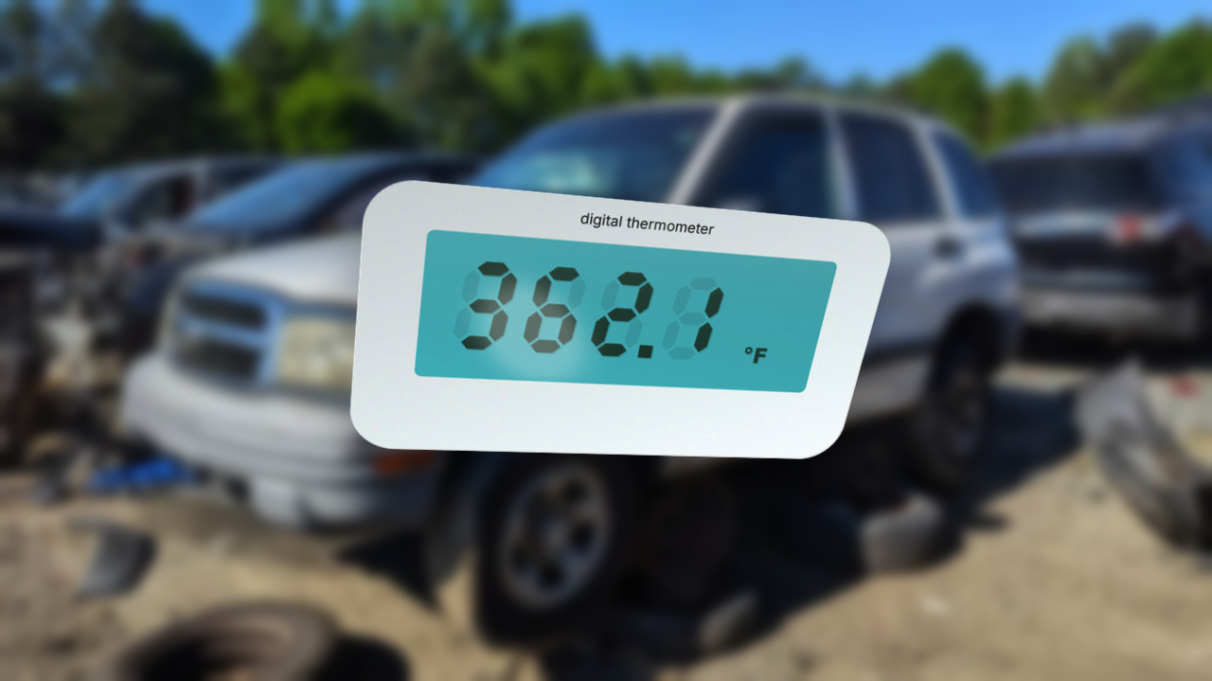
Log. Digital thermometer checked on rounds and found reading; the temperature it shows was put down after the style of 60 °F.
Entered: 362.1 °F
